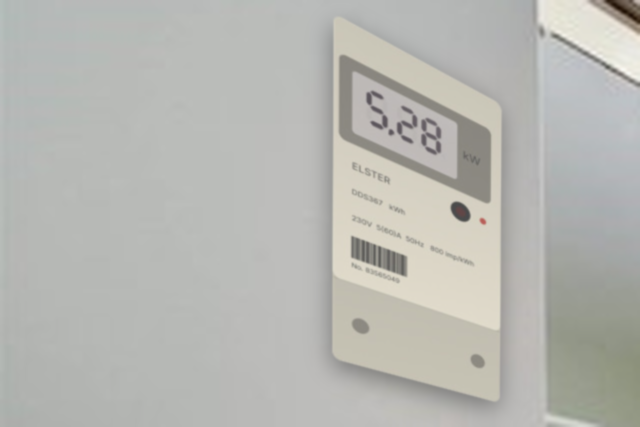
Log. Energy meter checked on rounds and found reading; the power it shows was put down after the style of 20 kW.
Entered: 5.28 kW
